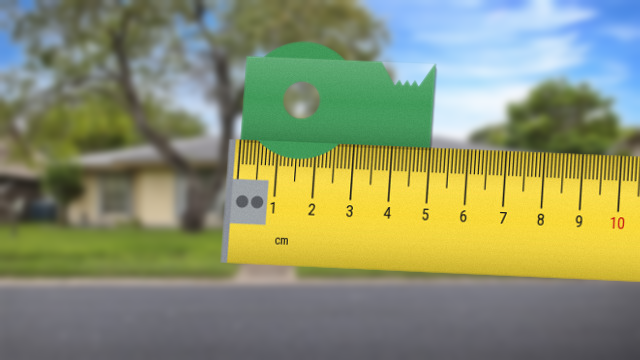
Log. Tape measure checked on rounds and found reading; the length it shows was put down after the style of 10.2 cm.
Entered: 5 cm
